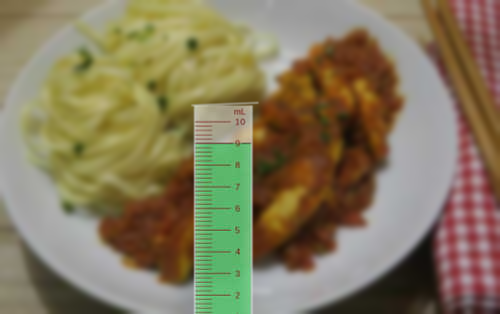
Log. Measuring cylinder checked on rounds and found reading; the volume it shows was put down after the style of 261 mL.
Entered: 9 mL
